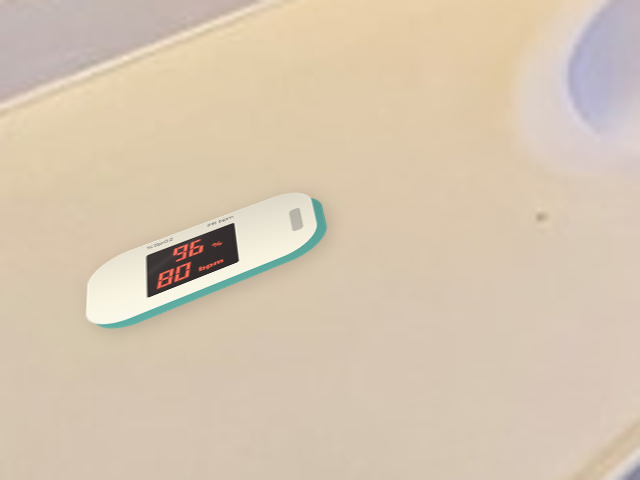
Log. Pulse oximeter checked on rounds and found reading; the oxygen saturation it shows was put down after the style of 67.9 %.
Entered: 96 %
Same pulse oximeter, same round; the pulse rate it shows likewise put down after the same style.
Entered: 80 bpm
